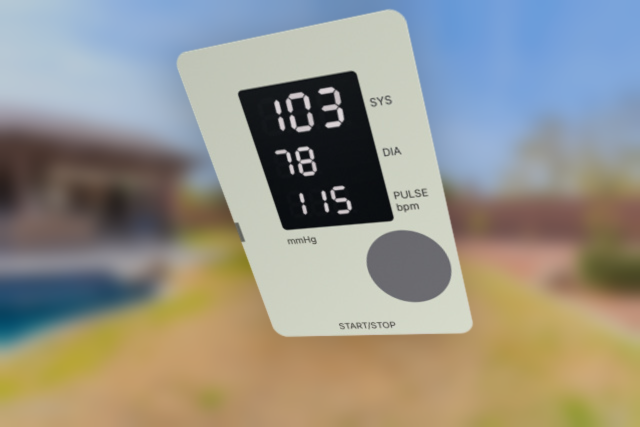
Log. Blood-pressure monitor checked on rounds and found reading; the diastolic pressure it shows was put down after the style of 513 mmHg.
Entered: 78 mmHg
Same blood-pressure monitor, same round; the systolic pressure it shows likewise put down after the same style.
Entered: 103 mmHg
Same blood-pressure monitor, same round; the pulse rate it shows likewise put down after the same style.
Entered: 115 bpm
